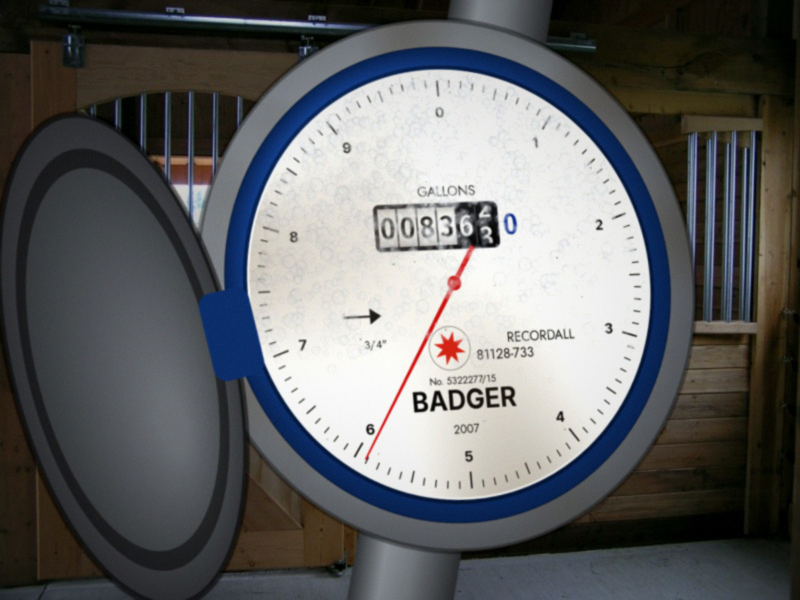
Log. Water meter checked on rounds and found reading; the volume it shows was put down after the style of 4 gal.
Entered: 83625.9 gal
